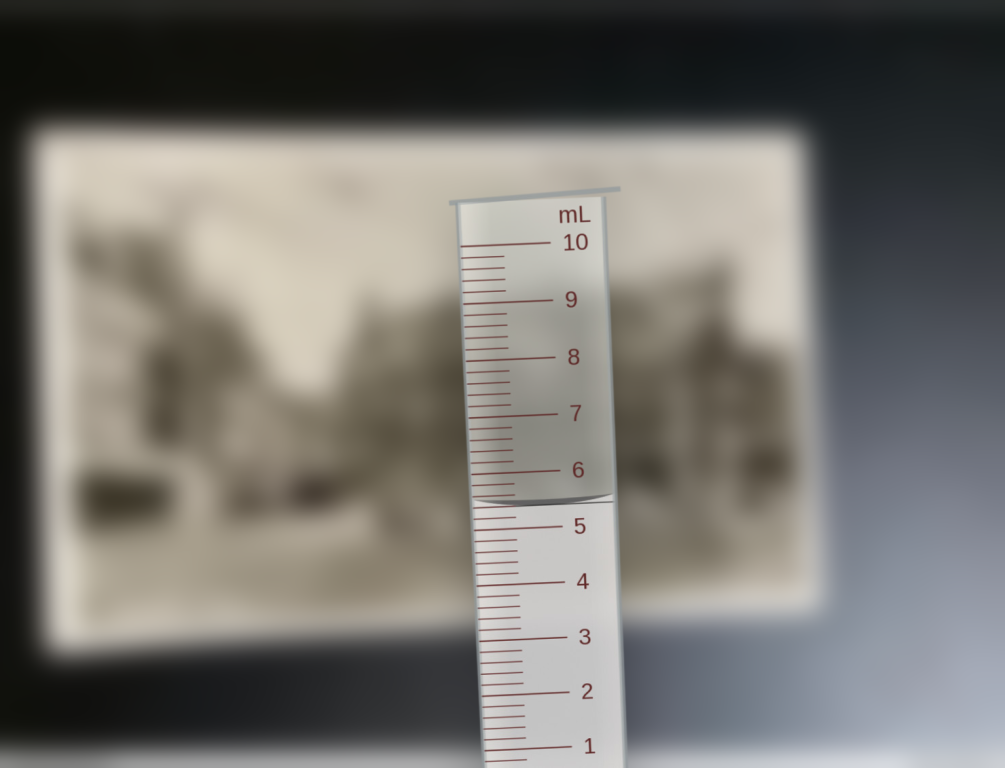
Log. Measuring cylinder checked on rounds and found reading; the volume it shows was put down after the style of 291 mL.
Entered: 5.4 mL
